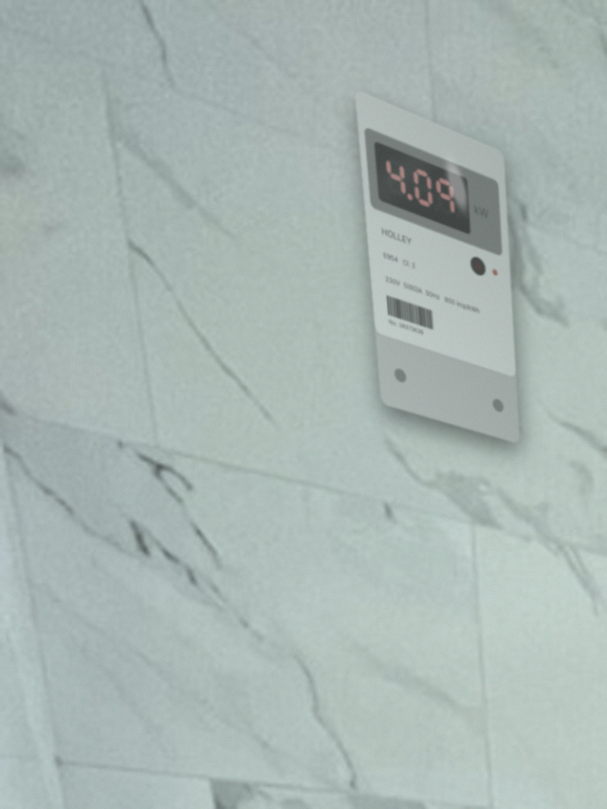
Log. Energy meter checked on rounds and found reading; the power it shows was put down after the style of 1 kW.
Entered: 4.09 kW
